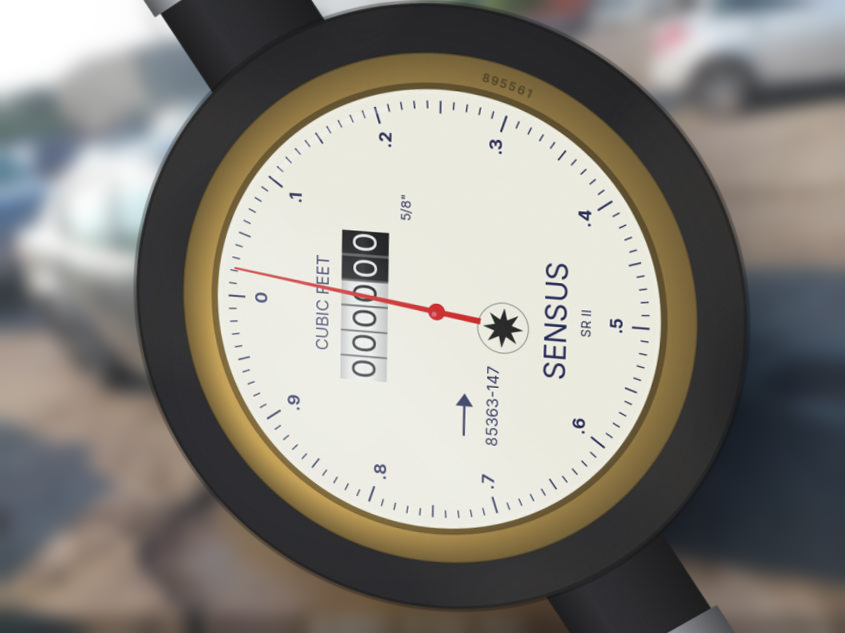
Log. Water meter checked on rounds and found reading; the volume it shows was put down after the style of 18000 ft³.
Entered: 0.02 ft³
